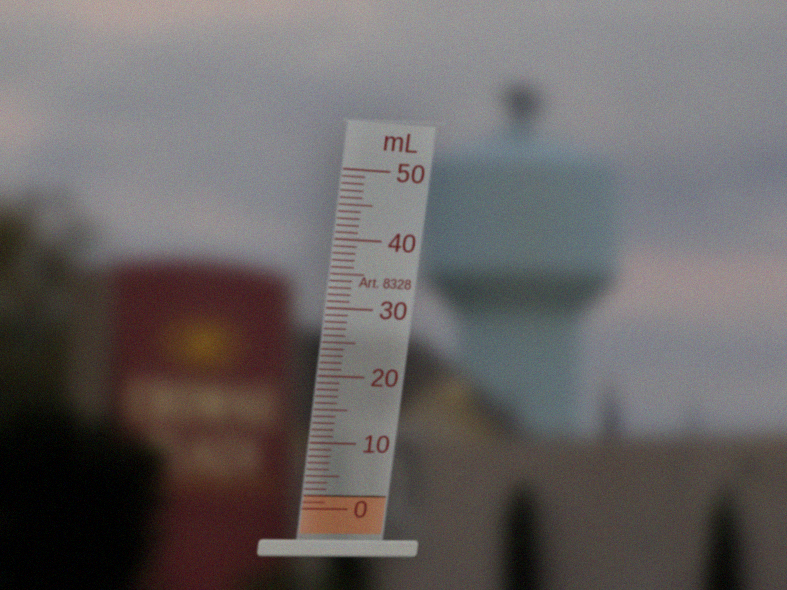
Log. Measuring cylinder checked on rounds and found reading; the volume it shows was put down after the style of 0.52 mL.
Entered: 2 mL
